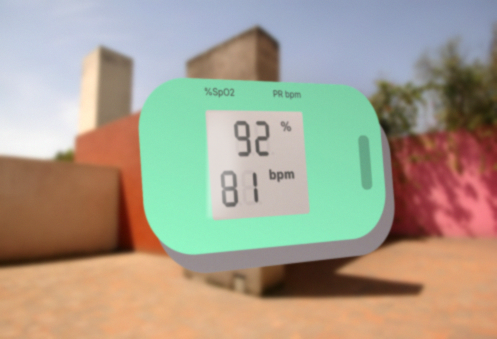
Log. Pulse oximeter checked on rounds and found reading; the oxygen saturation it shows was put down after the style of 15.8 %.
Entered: 92 %
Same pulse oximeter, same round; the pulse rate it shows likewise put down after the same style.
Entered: 81 bpm
